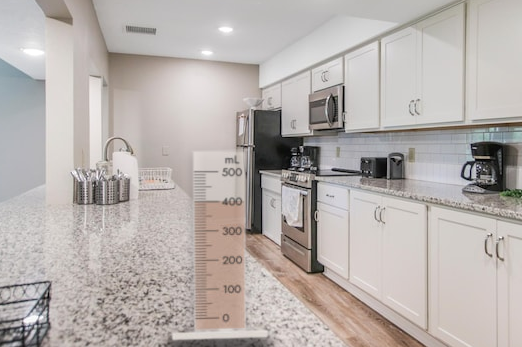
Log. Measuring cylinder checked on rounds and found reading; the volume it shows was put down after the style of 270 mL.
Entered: 400 mL
